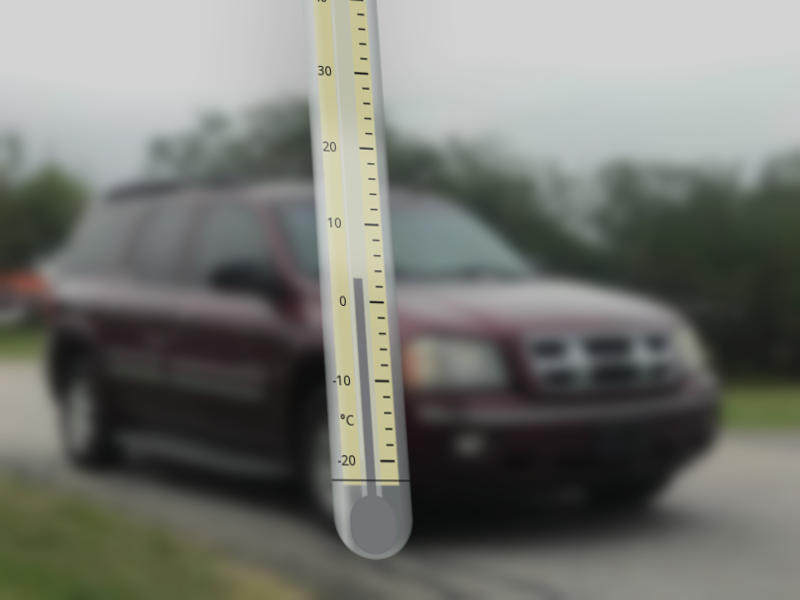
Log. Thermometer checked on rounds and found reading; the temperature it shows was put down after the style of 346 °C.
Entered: 3 °C
